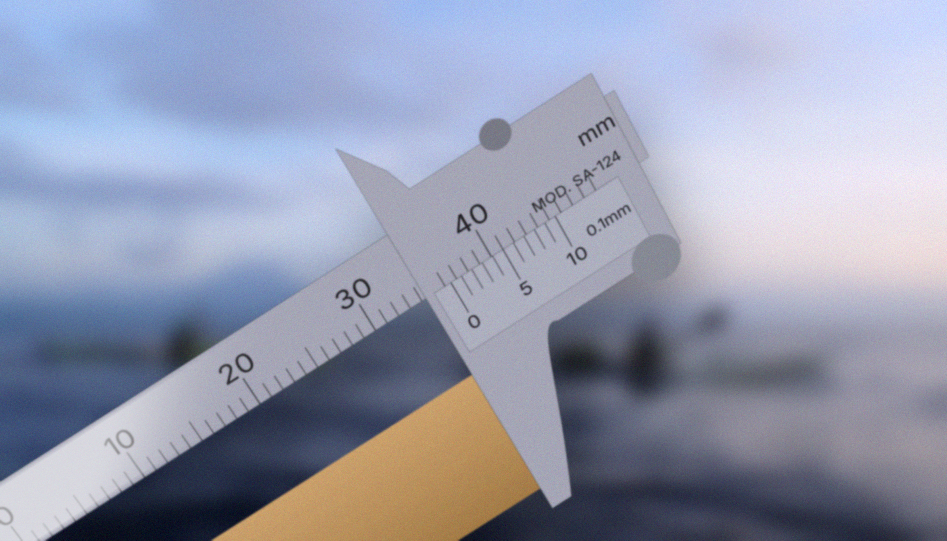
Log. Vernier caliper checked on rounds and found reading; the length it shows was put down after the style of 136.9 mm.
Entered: 36.5 mm
